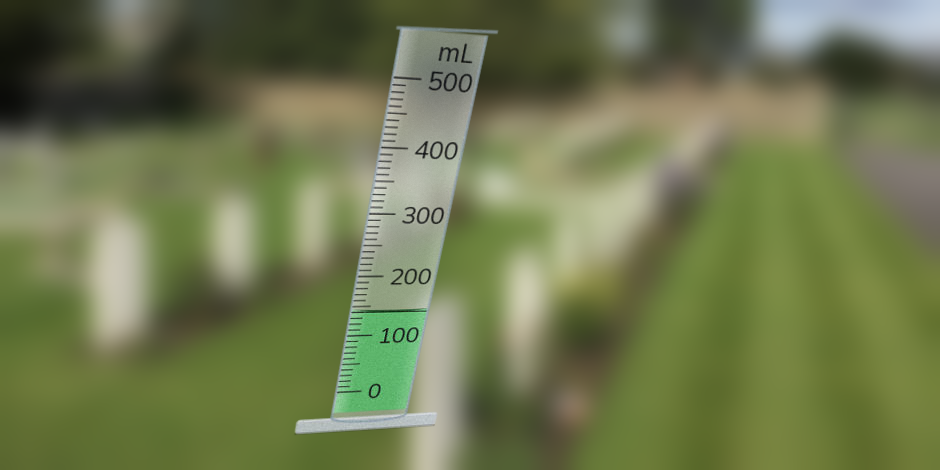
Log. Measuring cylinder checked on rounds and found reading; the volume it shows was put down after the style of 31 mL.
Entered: 140 mL
